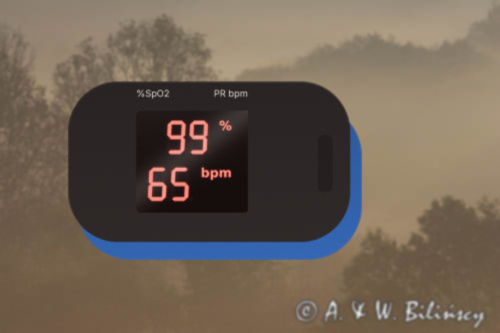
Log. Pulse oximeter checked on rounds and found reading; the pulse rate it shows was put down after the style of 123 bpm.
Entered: 65 bpm
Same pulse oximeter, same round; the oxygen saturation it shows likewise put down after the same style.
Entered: 99 %
